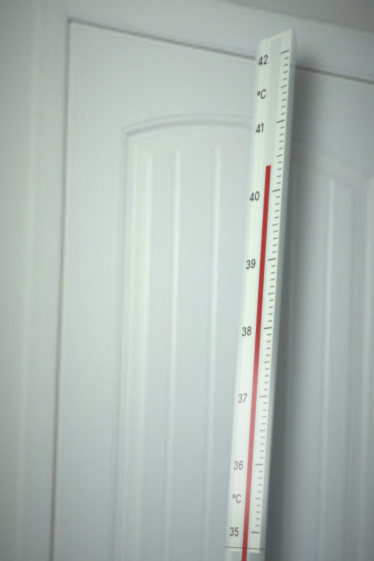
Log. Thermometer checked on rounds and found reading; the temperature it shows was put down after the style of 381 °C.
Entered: 40.4 °C
